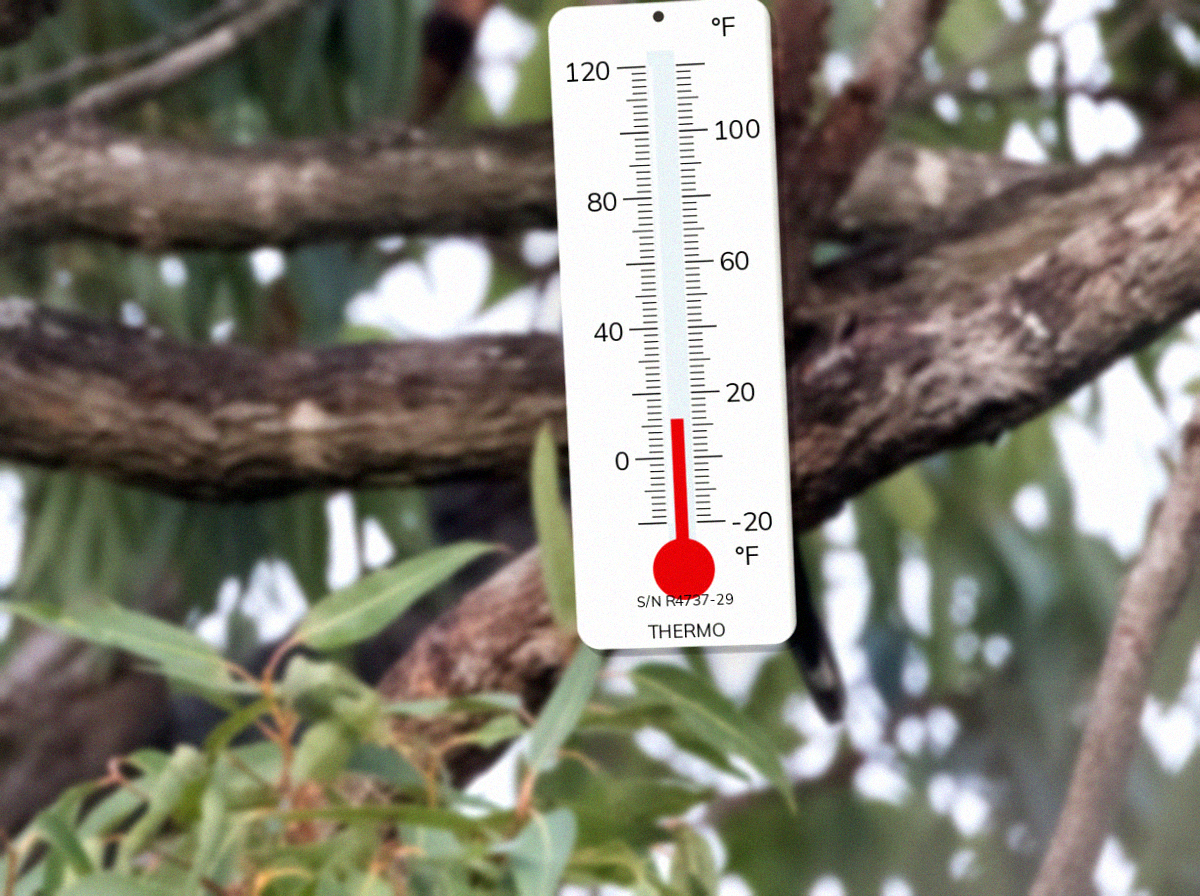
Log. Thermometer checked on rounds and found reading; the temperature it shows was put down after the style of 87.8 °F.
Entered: 12 °F
